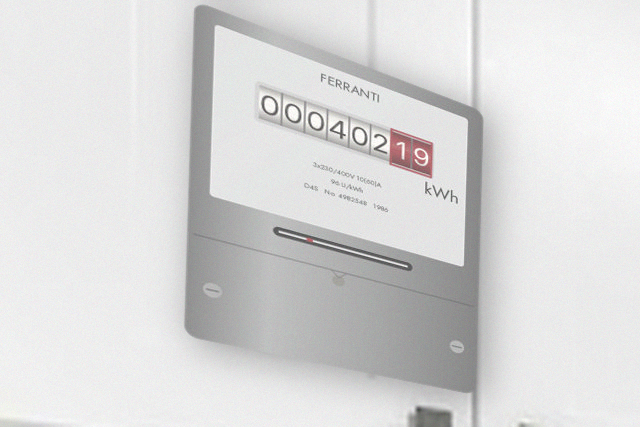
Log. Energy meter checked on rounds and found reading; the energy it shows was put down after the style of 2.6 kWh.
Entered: 402.19 kWh
